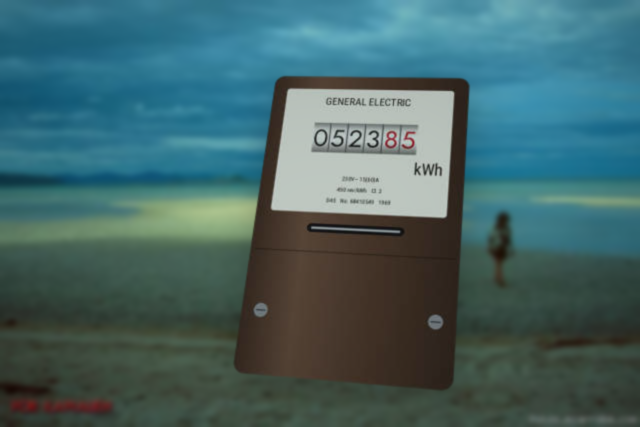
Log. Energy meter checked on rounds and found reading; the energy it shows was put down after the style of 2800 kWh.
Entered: 523.85 kWh
